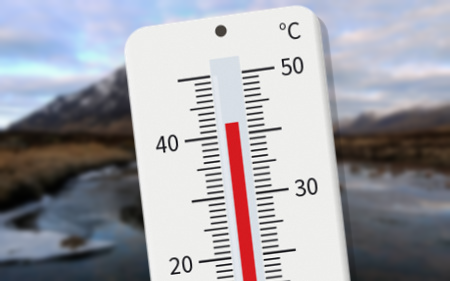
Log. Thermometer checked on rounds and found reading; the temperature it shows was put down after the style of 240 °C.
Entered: 42 °C
